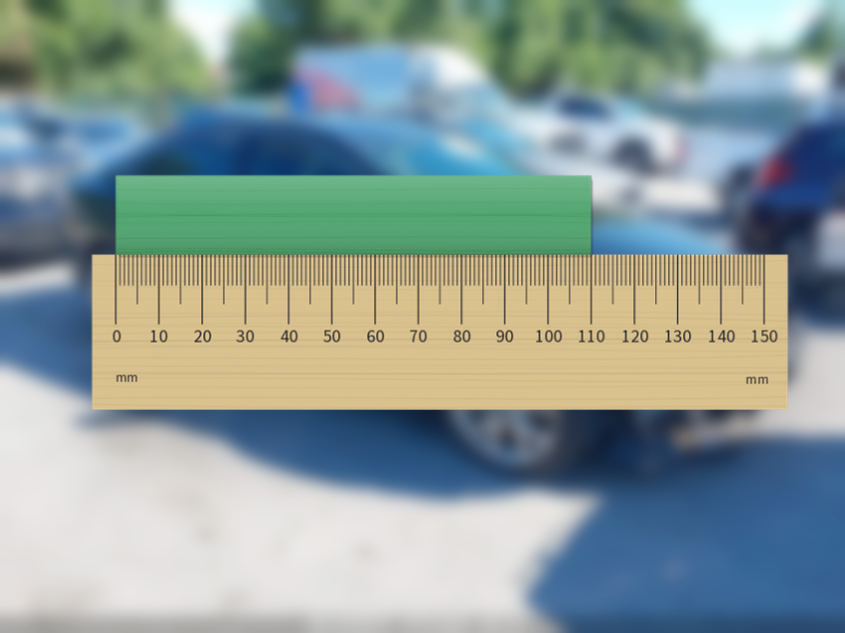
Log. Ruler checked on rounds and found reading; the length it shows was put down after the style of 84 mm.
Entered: 110 mm
